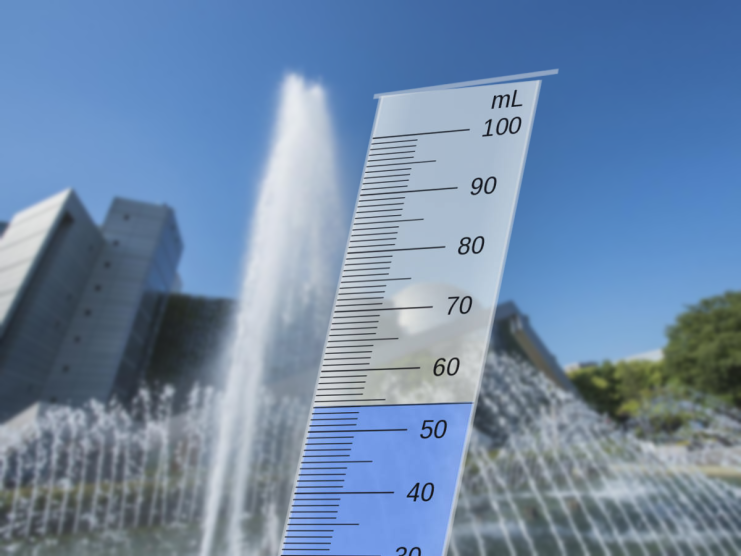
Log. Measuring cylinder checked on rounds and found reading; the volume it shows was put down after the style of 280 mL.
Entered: 54 mL
